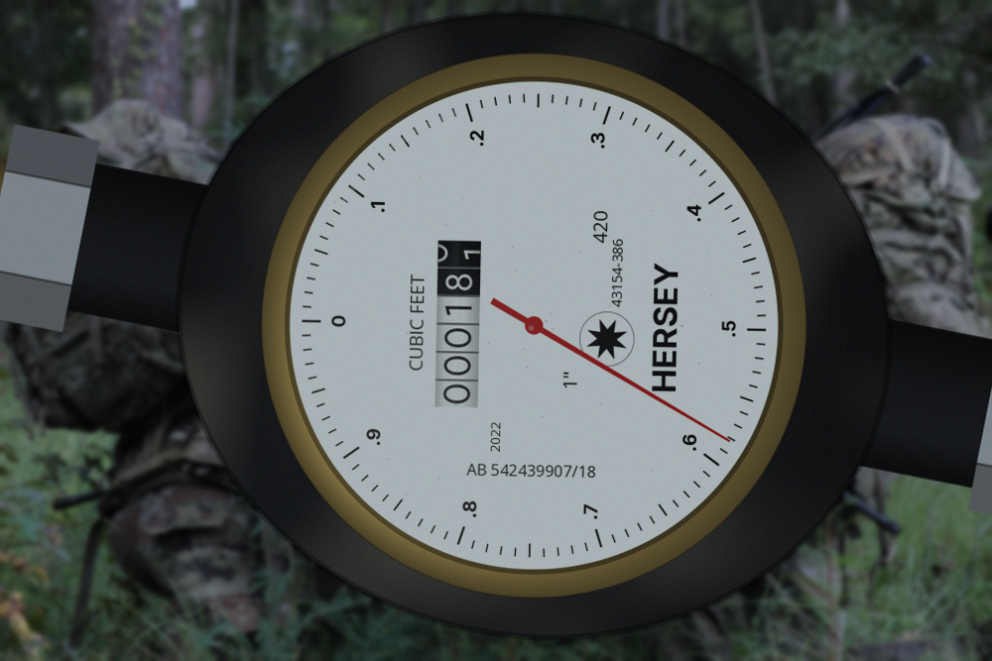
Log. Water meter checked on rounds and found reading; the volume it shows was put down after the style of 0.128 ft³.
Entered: 180.58 ft³
